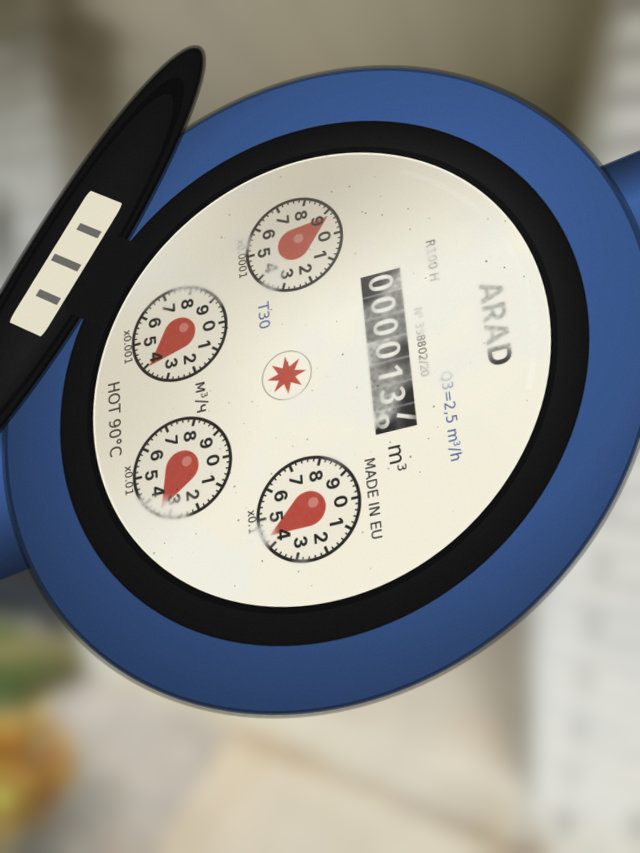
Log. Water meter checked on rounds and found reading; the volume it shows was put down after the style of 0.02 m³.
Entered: 137.4339 m³
